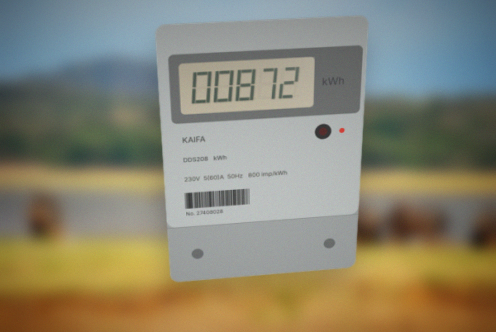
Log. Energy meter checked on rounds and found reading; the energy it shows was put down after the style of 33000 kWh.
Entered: 872 kWh
